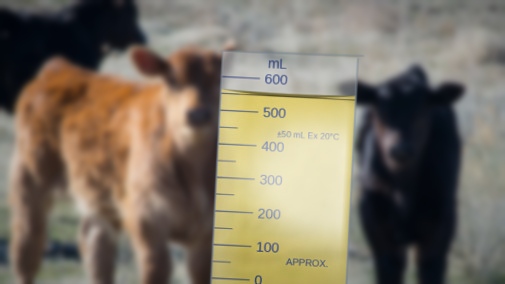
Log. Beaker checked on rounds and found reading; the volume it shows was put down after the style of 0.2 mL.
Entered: 550 mL
